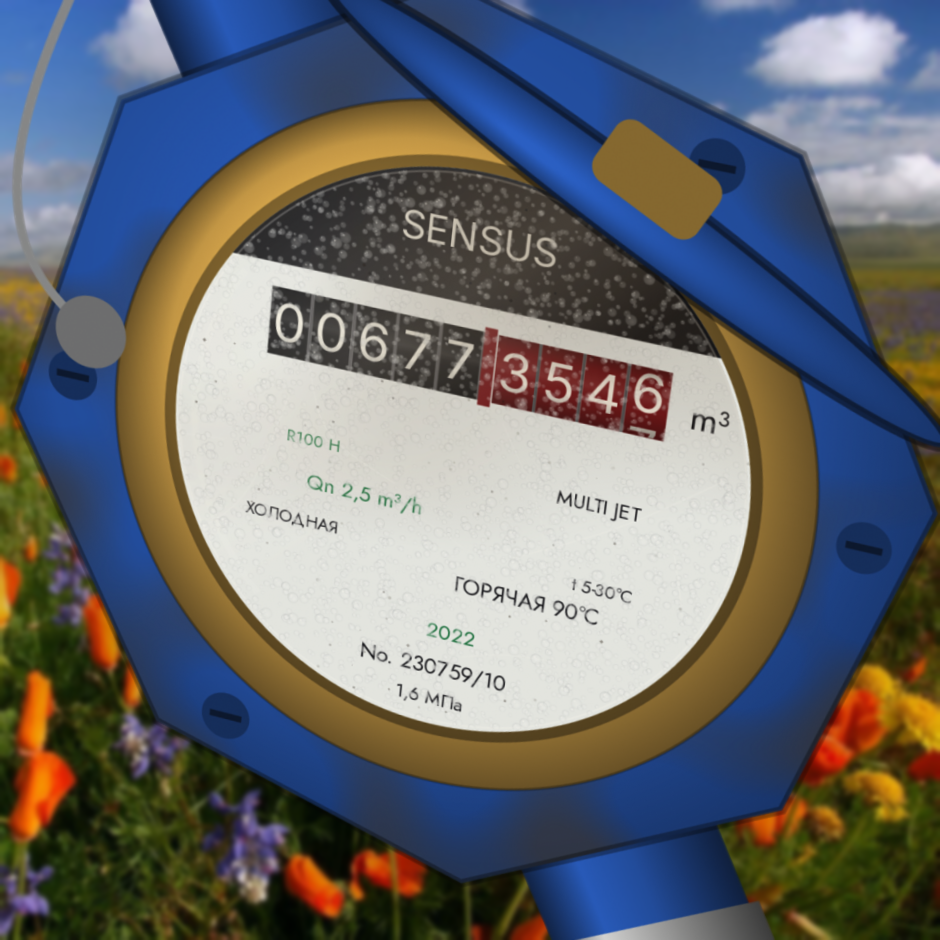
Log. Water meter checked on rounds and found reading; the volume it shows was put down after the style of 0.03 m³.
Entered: 677.3546 m³
